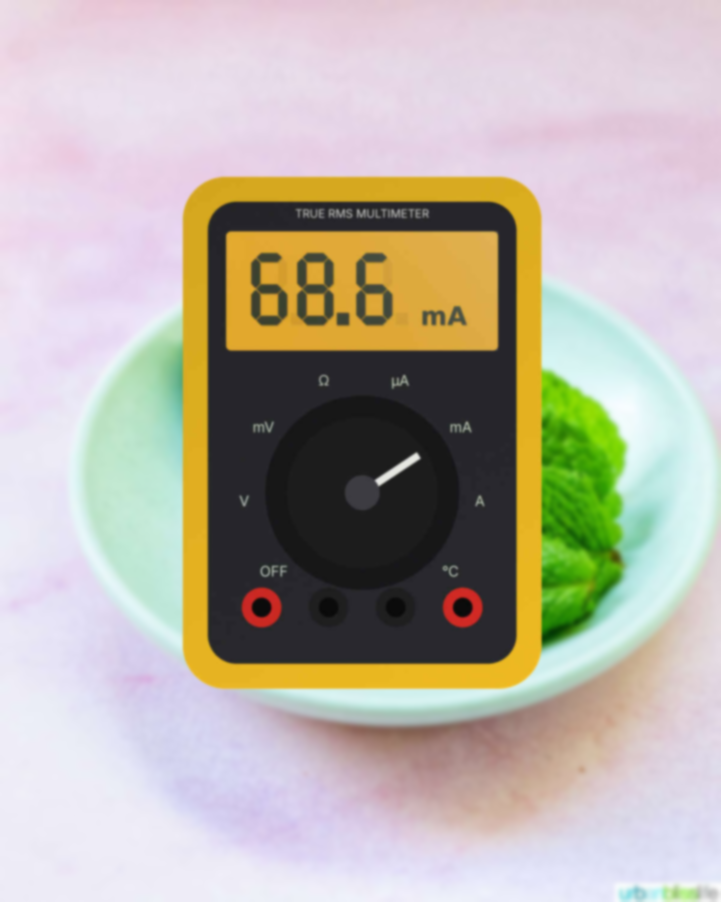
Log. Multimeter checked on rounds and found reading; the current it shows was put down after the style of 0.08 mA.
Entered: 68.6 mA
